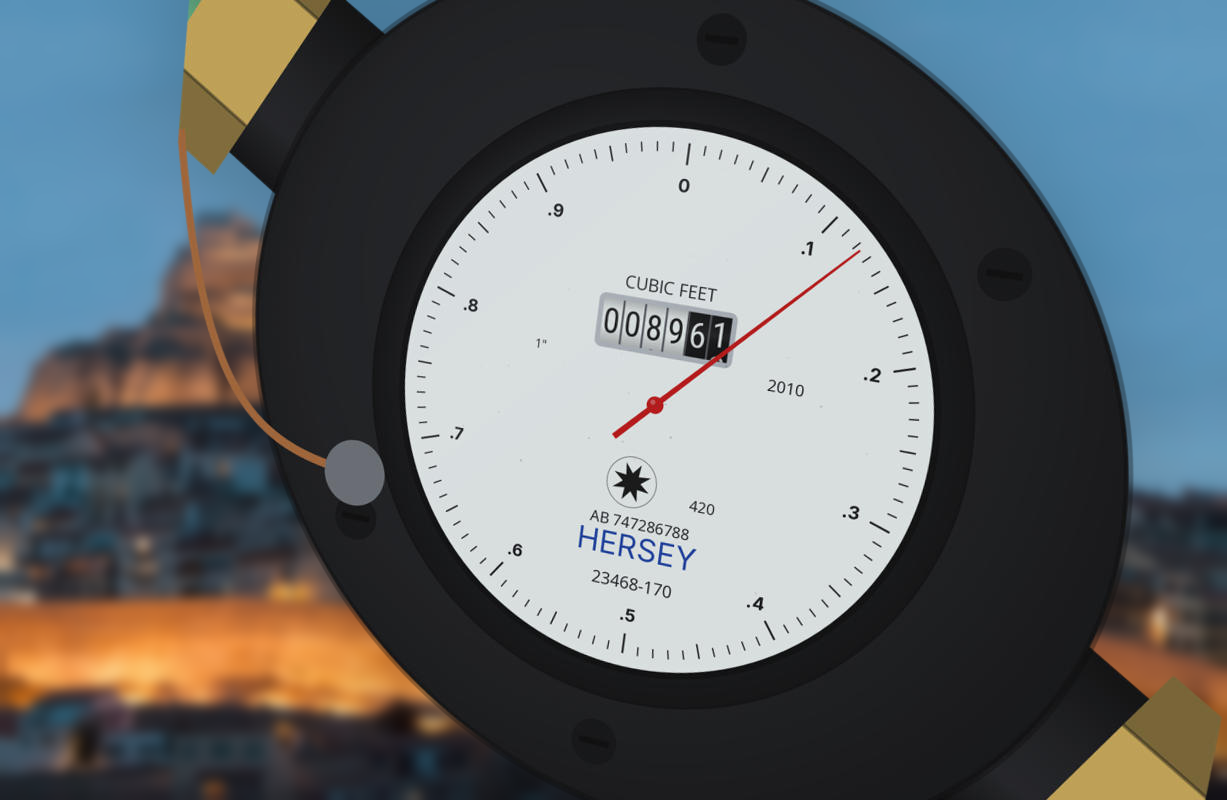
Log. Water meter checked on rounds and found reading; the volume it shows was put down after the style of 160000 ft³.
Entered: 8961.12 ft³
